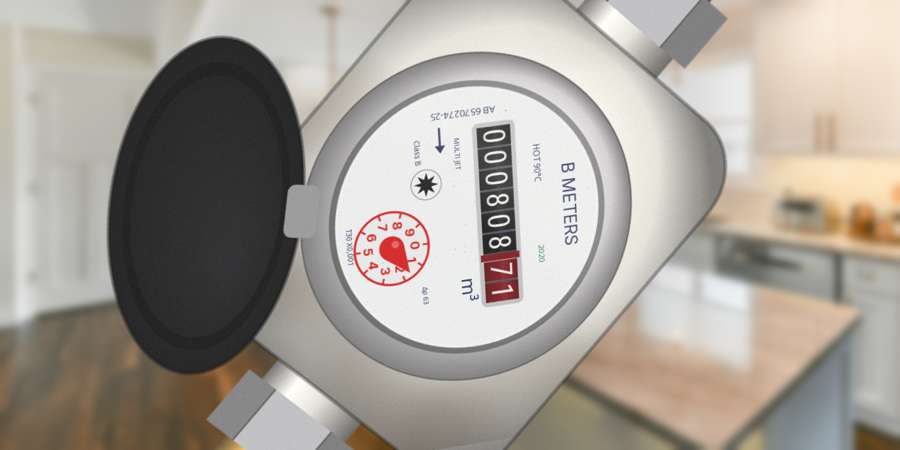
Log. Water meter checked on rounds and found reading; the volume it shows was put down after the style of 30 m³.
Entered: 808.711 m³
